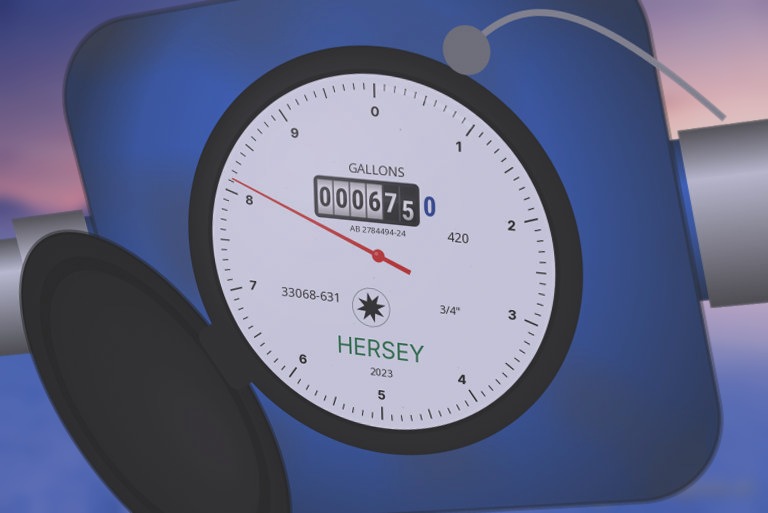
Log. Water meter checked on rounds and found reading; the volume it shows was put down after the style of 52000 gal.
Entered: 6748.1 gal
